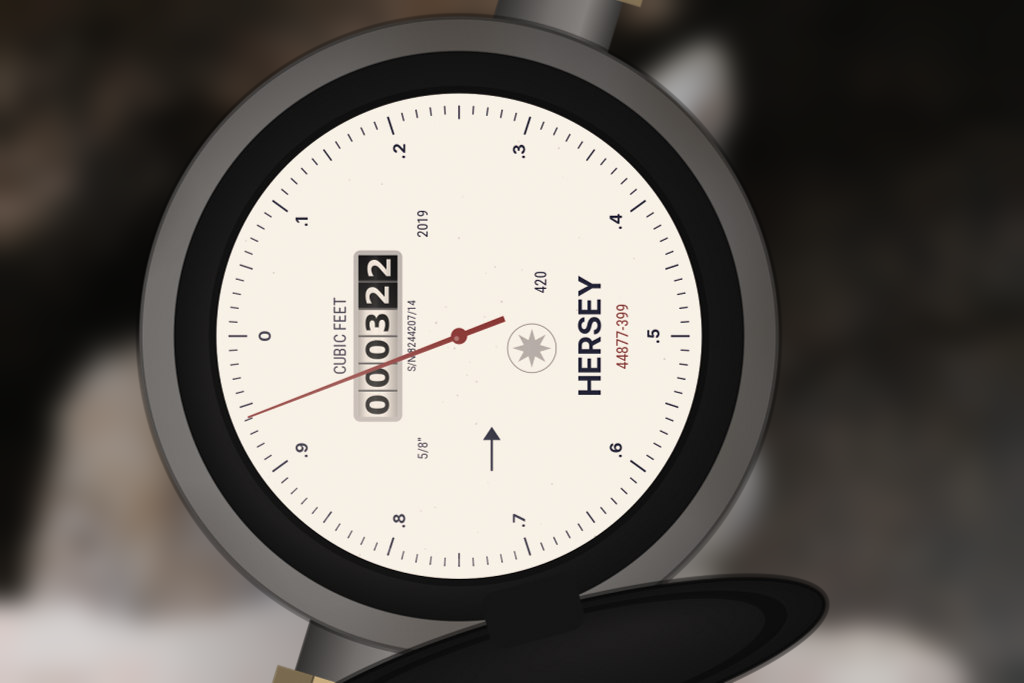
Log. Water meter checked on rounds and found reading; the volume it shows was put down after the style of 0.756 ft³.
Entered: 321.94 ft³
